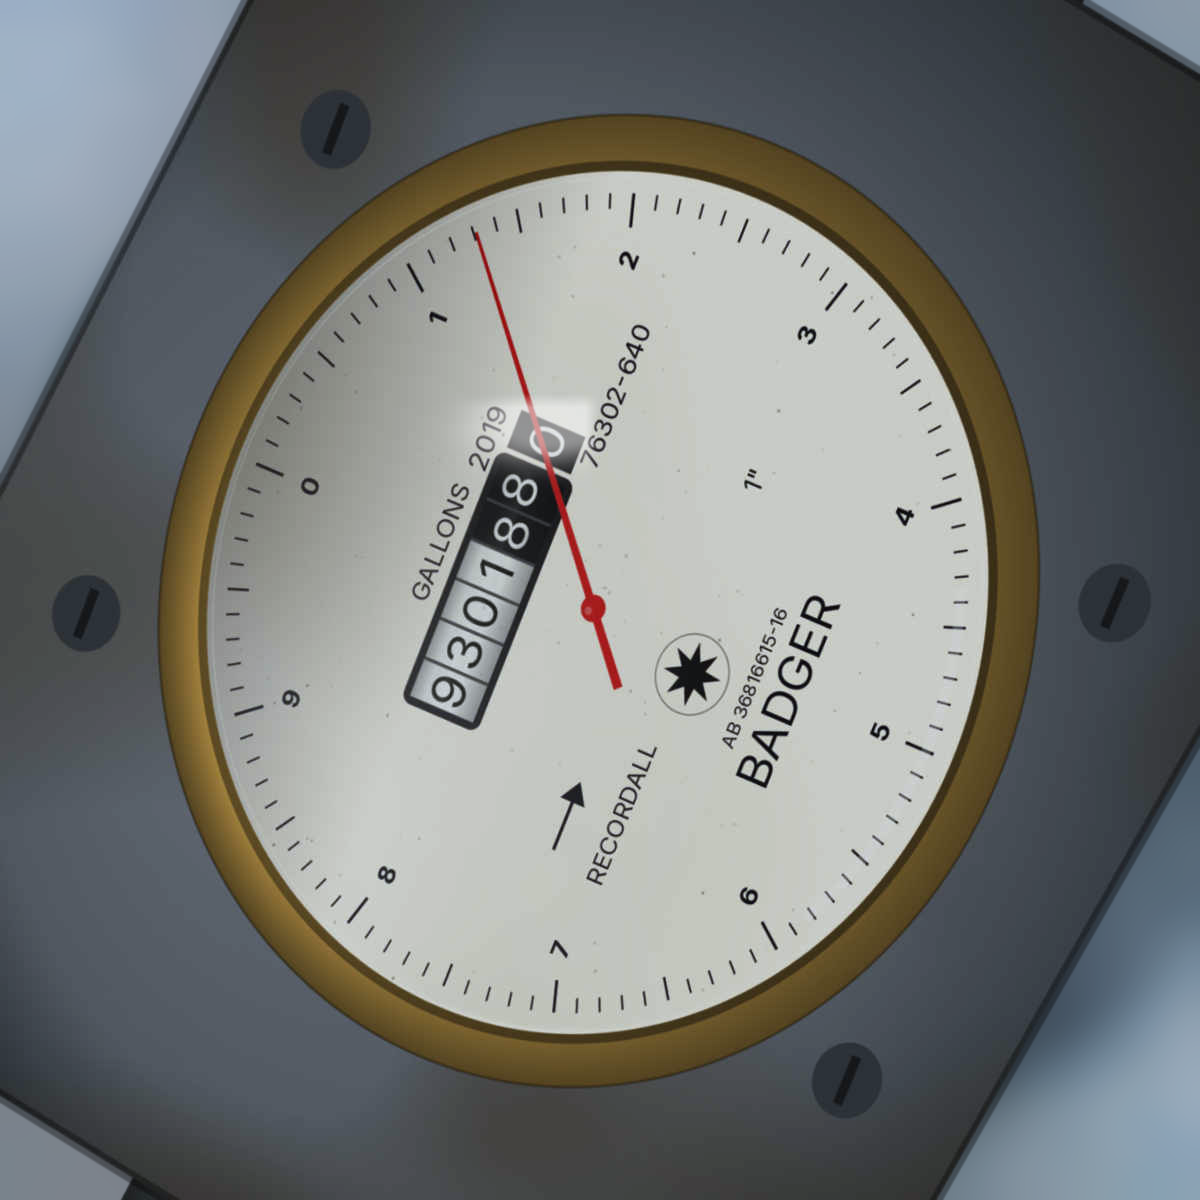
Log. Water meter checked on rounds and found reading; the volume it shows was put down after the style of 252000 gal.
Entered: 9301881.3 gal
